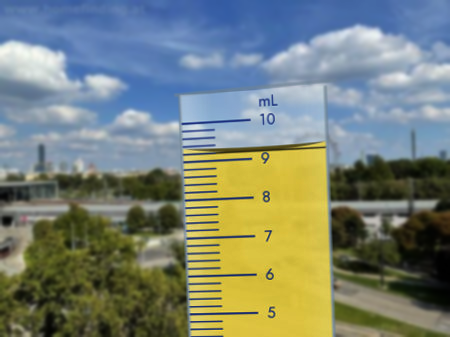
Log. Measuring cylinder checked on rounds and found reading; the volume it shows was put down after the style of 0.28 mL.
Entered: 9.2 mL
